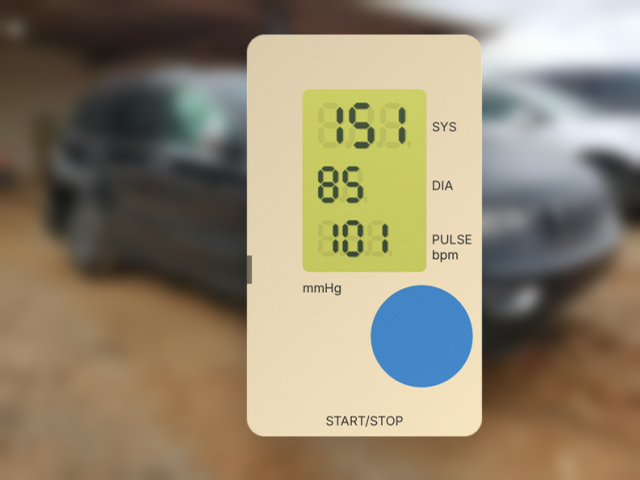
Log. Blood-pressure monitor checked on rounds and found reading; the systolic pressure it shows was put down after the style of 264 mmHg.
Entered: 151 mmHg
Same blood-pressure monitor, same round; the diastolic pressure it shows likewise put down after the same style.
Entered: 85 mmHg
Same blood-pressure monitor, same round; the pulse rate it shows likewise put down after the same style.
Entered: 101 bpm
